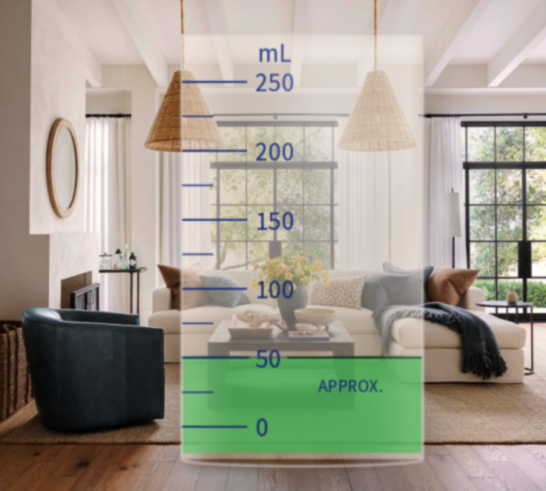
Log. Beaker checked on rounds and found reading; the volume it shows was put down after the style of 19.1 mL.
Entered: 50 mL
